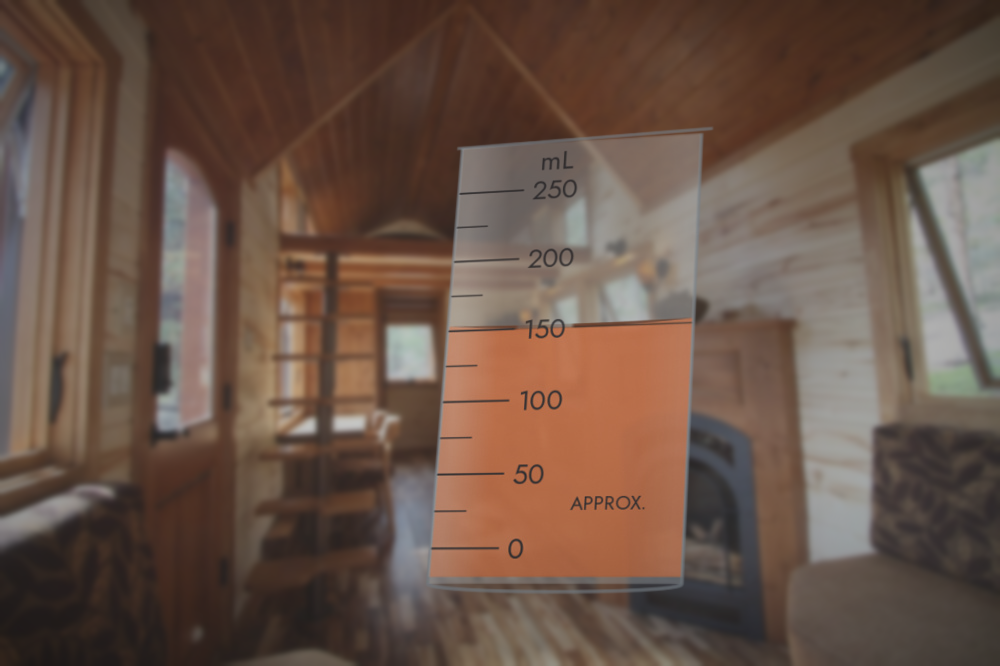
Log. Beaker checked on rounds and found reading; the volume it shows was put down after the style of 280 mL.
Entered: 150 mL
